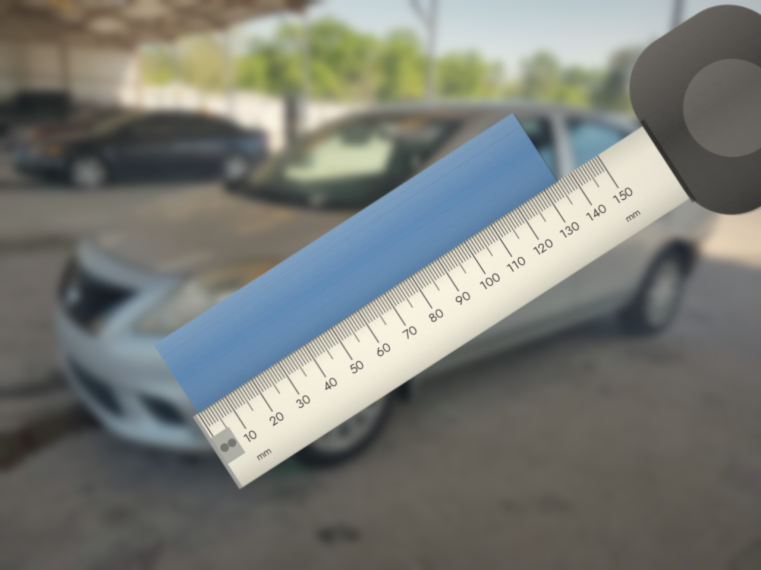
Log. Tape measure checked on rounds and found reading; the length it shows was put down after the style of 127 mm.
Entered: 135 mm
